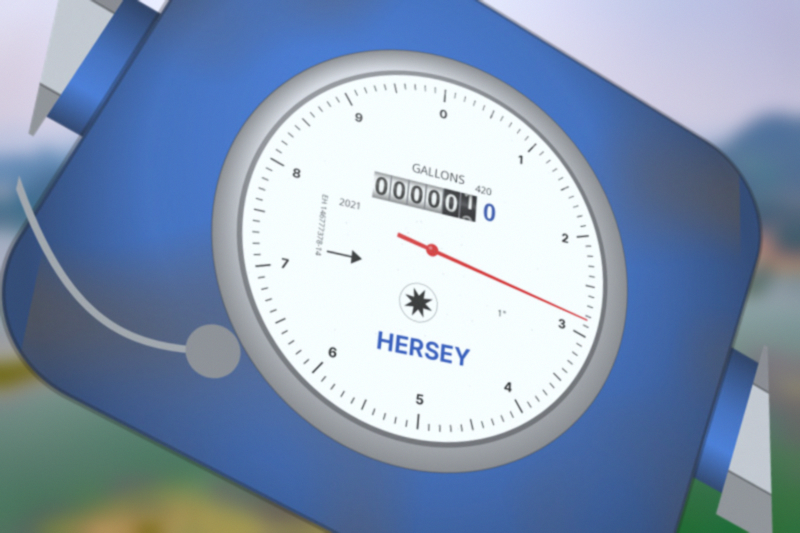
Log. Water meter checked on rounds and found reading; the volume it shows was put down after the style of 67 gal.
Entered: 12.8 gal
